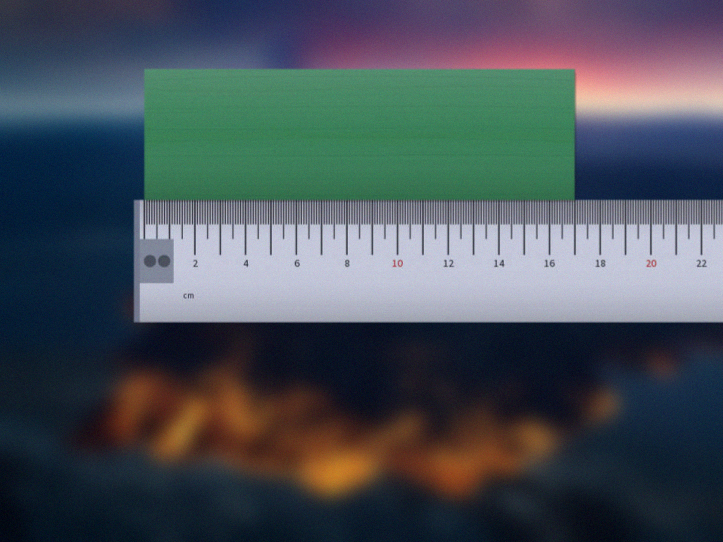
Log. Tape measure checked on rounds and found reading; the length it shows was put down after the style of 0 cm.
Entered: 17 cm
